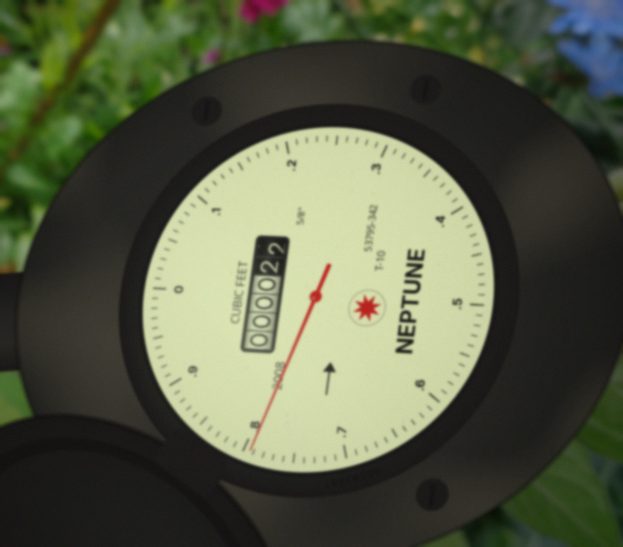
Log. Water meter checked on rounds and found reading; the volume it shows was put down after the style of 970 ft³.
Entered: 21.79 ft³
